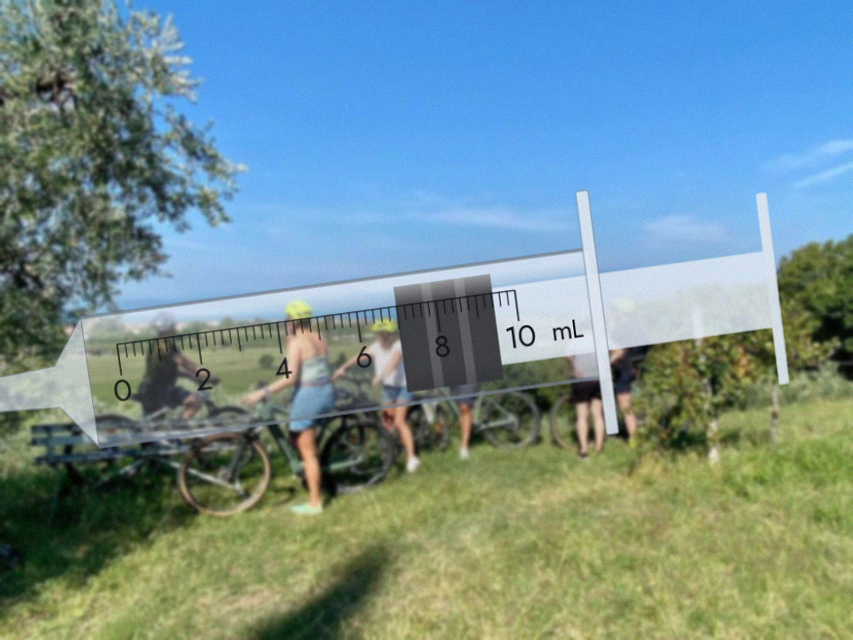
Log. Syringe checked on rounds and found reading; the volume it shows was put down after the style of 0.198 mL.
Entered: 7 mL
